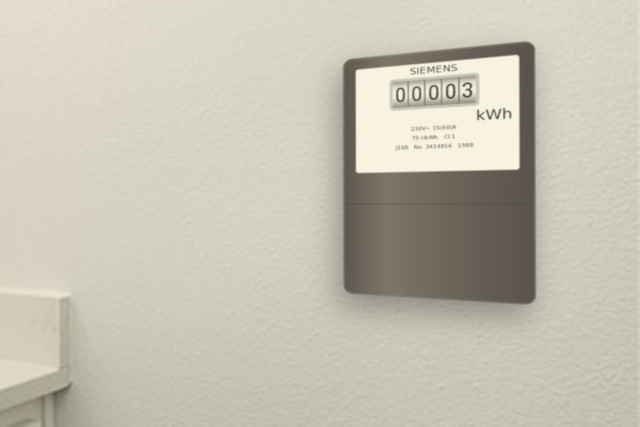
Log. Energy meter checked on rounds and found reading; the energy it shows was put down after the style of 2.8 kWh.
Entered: 3 kWh
